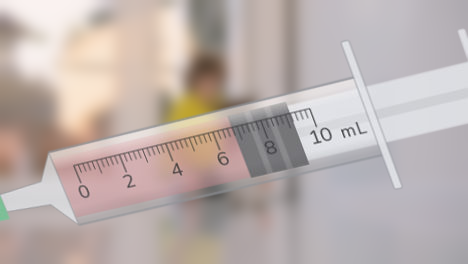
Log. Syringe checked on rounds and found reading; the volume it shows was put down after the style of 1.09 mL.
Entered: 6.8 mL
